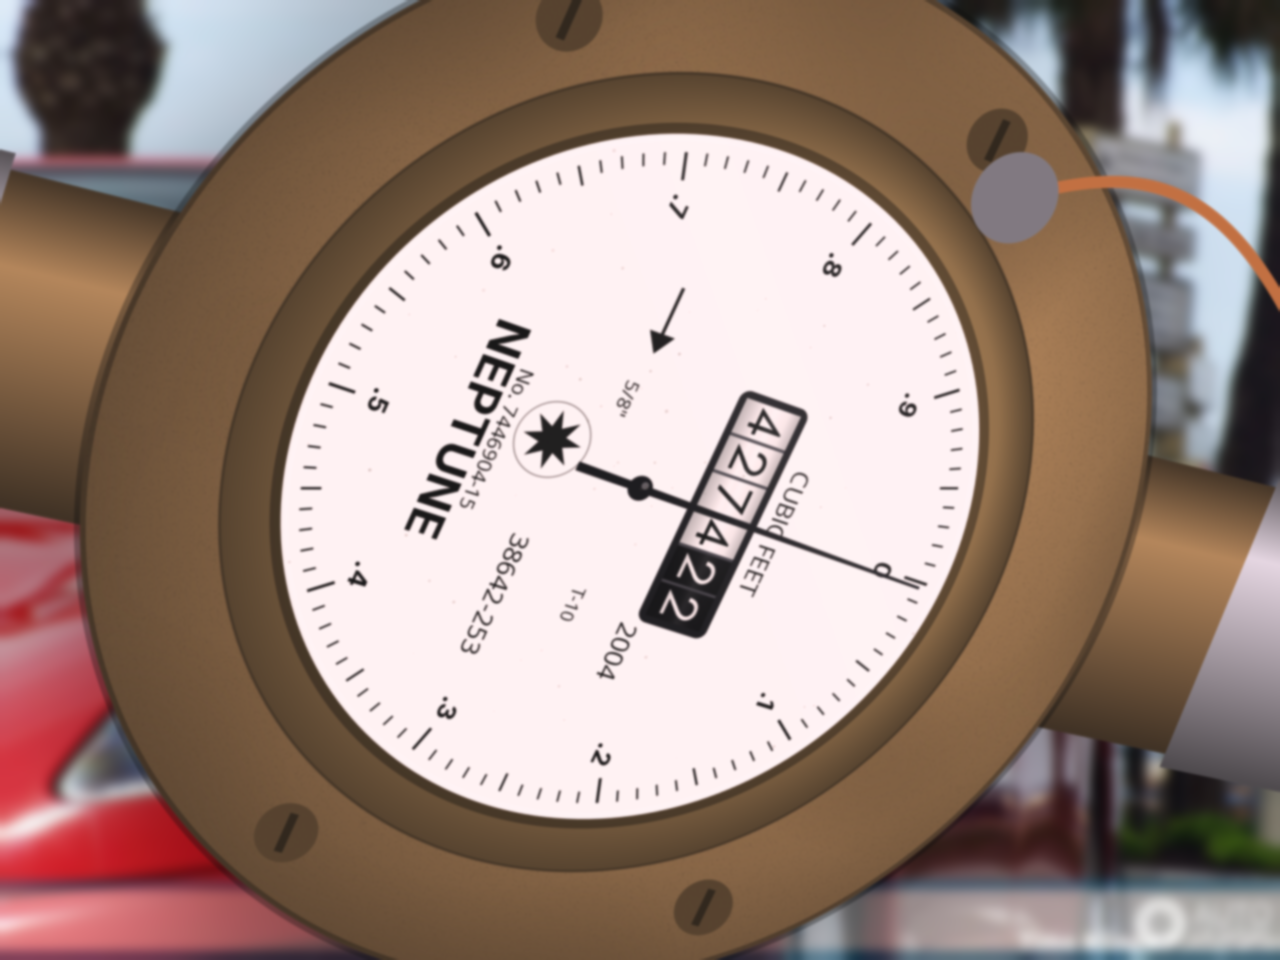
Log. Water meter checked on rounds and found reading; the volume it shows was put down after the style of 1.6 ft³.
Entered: 427422.00 ft³
